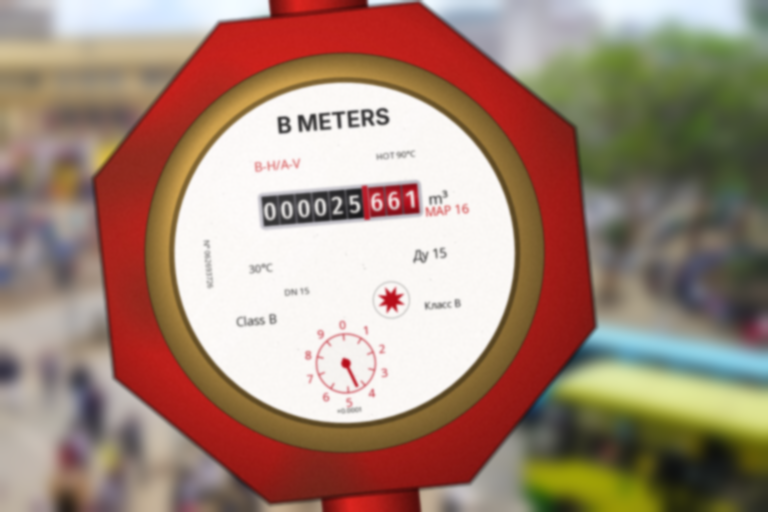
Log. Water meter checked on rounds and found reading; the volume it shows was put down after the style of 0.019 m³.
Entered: 25.6614 m³
